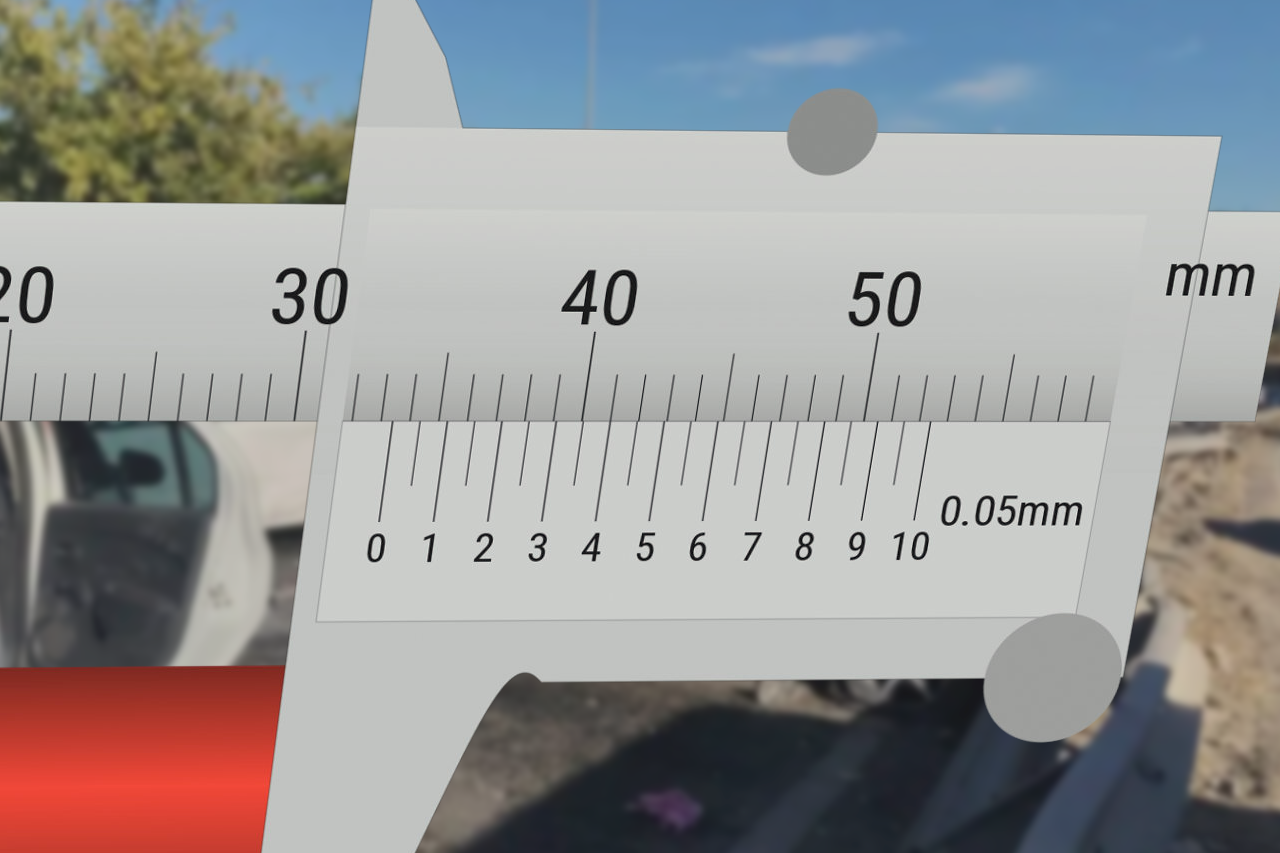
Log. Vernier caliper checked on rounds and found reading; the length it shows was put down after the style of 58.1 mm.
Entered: 33.40 mm
